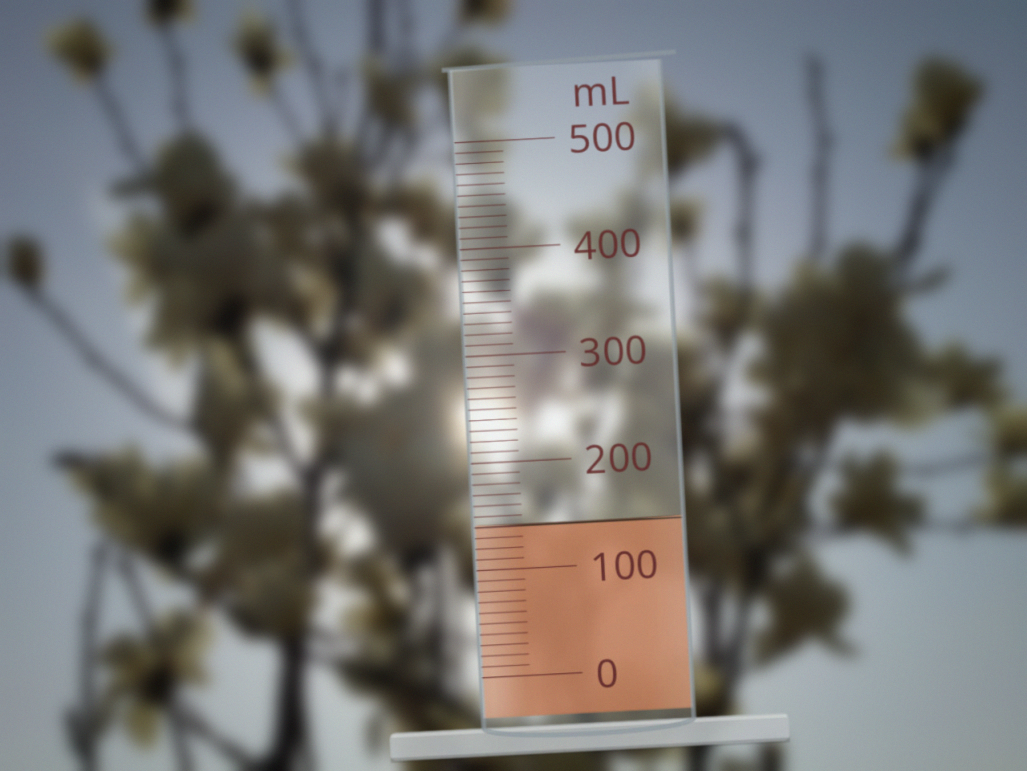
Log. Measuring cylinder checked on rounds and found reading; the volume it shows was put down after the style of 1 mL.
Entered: 140 mL
